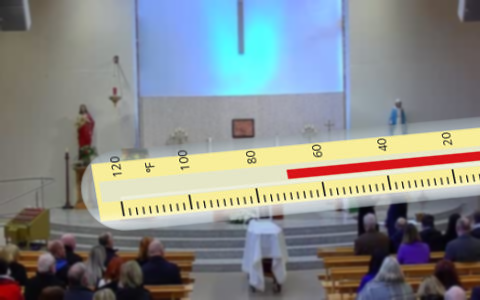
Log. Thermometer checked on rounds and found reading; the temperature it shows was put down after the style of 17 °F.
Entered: 70 °F
